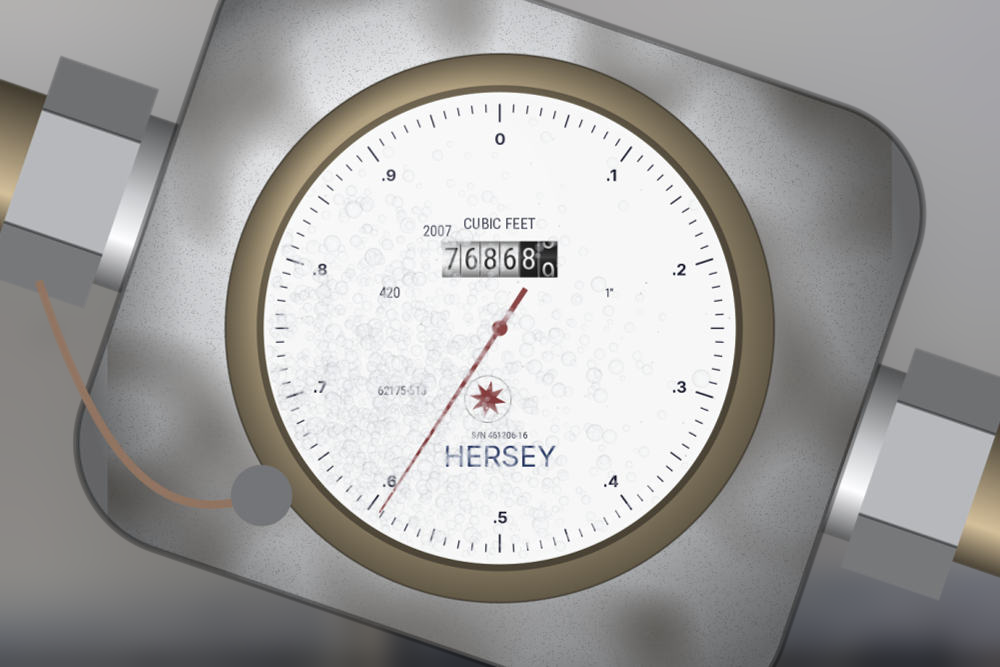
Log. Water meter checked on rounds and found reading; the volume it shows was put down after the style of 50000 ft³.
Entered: 768688.59 ft³
